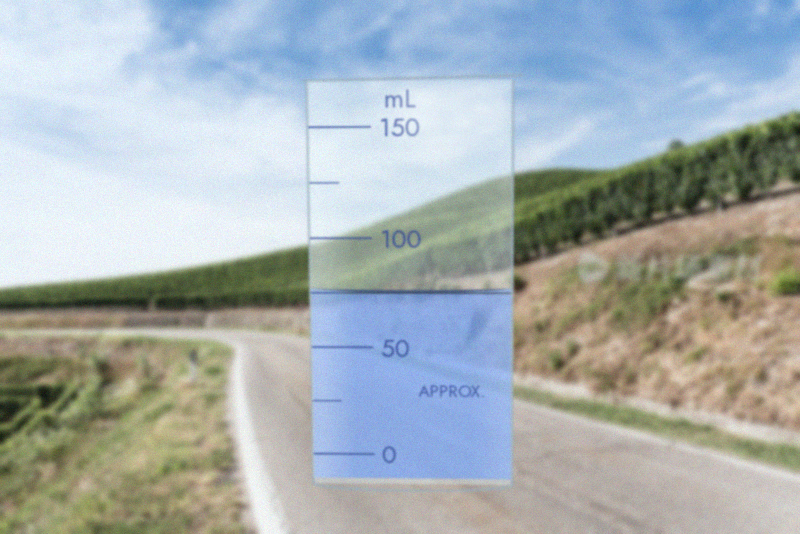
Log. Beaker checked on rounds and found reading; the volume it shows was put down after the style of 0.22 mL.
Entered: 75 mL
